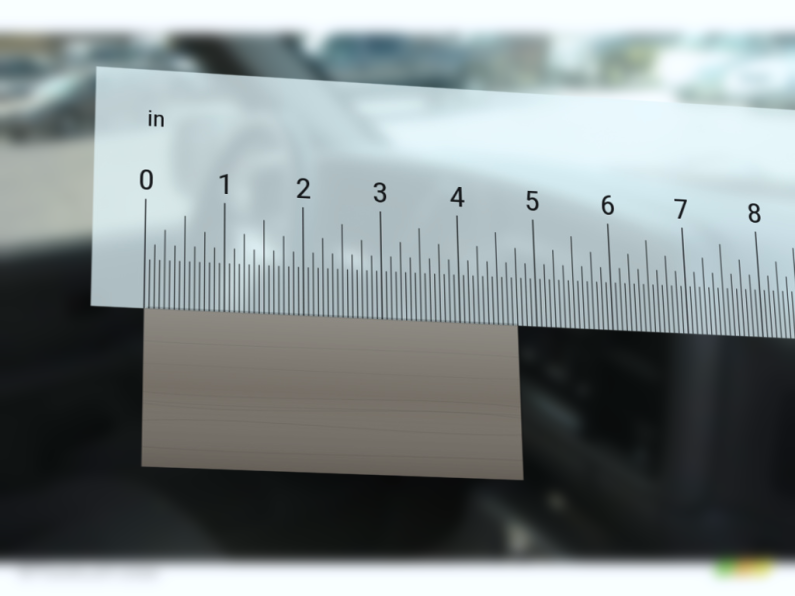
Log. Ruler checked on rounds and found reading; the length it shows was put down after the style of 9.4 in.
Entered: 4.75 in
